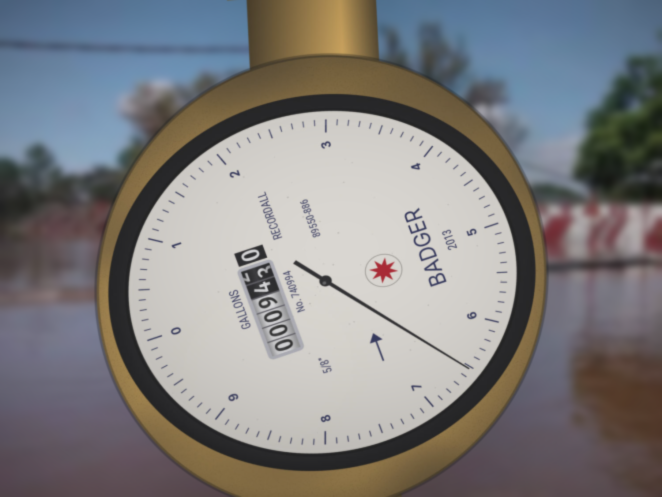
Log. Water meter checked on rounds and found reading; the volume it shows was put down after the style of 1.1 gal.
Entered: 9426.5 gal
